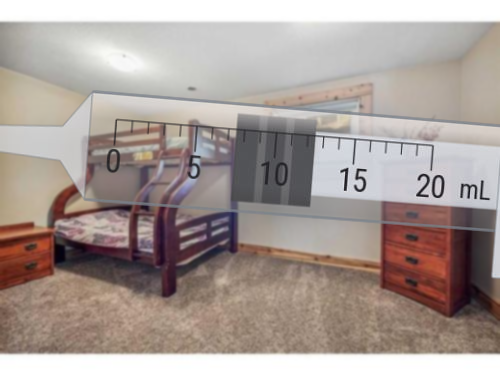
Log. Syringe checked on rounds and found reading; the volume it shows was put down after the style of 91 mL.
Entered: 7.5 mL
